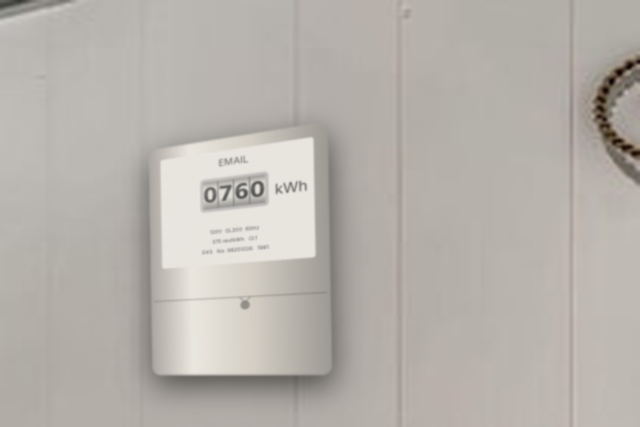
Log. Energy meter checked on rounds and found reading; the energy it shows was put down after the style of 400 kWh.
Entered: 760 kWh
